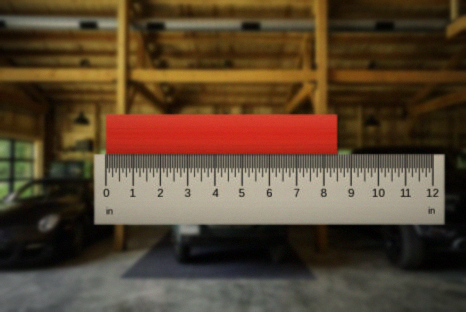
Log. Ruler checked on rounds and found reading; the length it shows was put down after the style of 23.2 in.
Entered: 8.5 in
